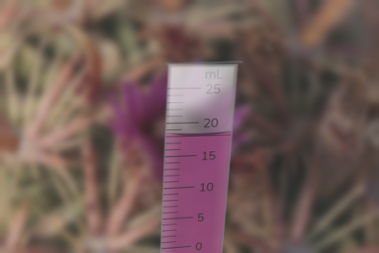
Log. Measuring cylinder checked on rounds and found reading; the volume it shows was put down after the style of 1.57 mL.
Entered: 18 mL
